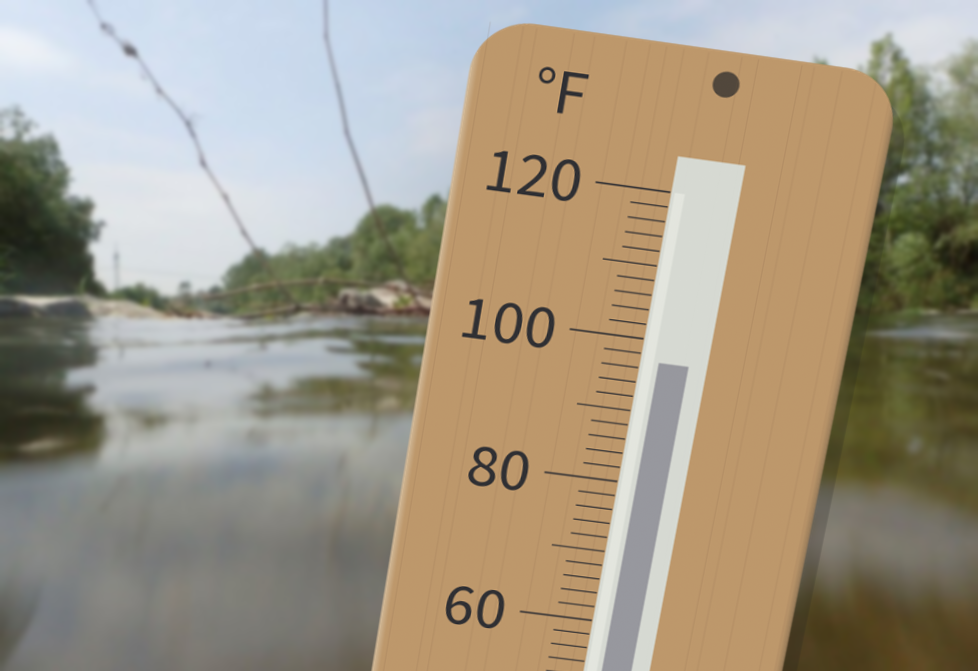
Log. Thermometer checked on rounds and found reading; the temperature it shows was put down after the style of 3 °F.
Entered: 97 °F
